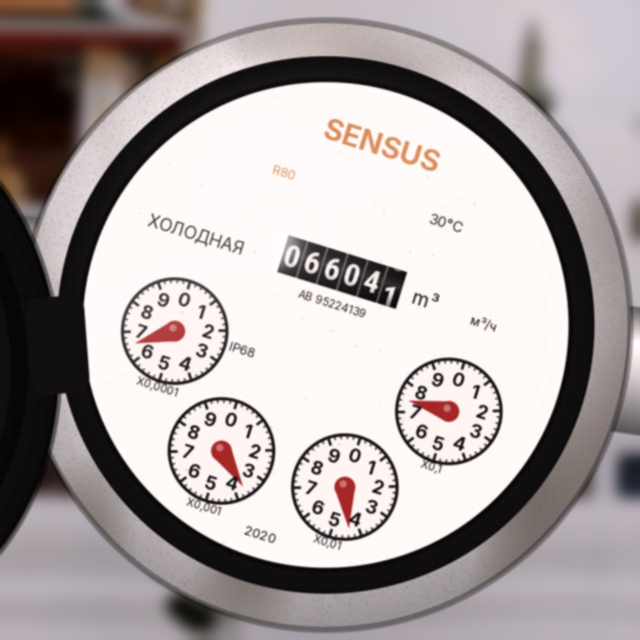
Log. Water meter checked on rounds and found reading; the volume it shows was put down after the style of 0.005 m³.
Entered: 66040.7436 m³
